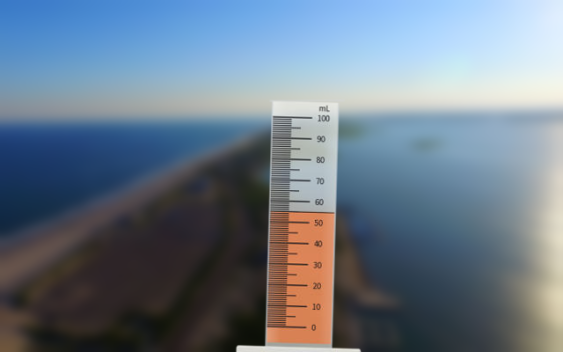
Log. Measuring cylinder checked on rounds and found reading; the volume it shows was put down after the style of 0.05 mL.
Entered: 55 mL
